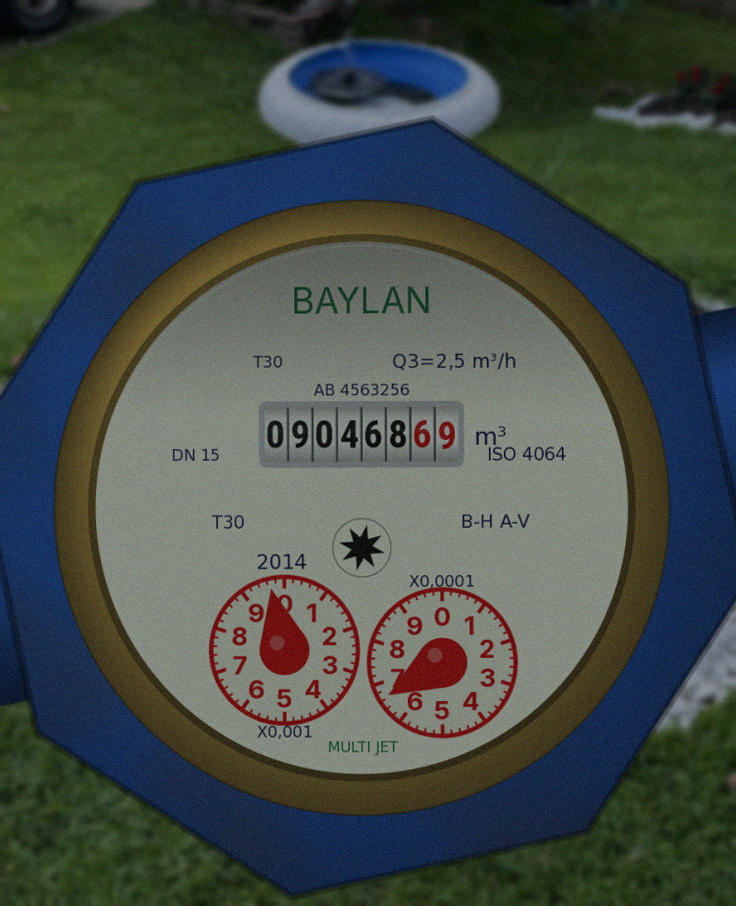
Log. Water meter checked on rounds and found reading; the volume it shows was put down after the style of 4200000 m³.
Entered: 90468.6896 m³
